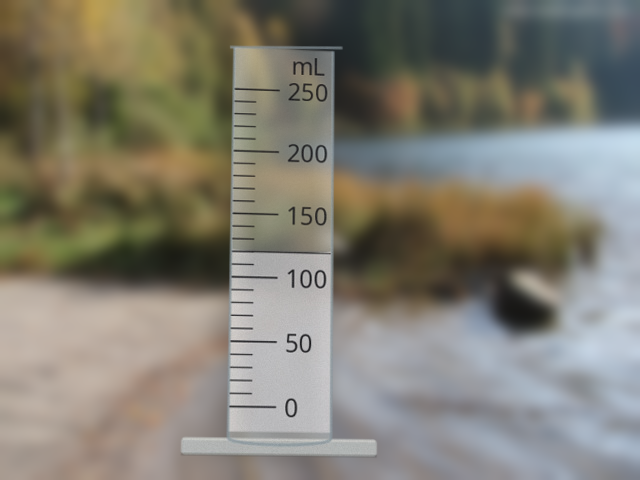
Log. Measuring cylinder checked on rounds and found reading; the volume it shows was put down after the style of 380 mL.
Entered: 120 mL
